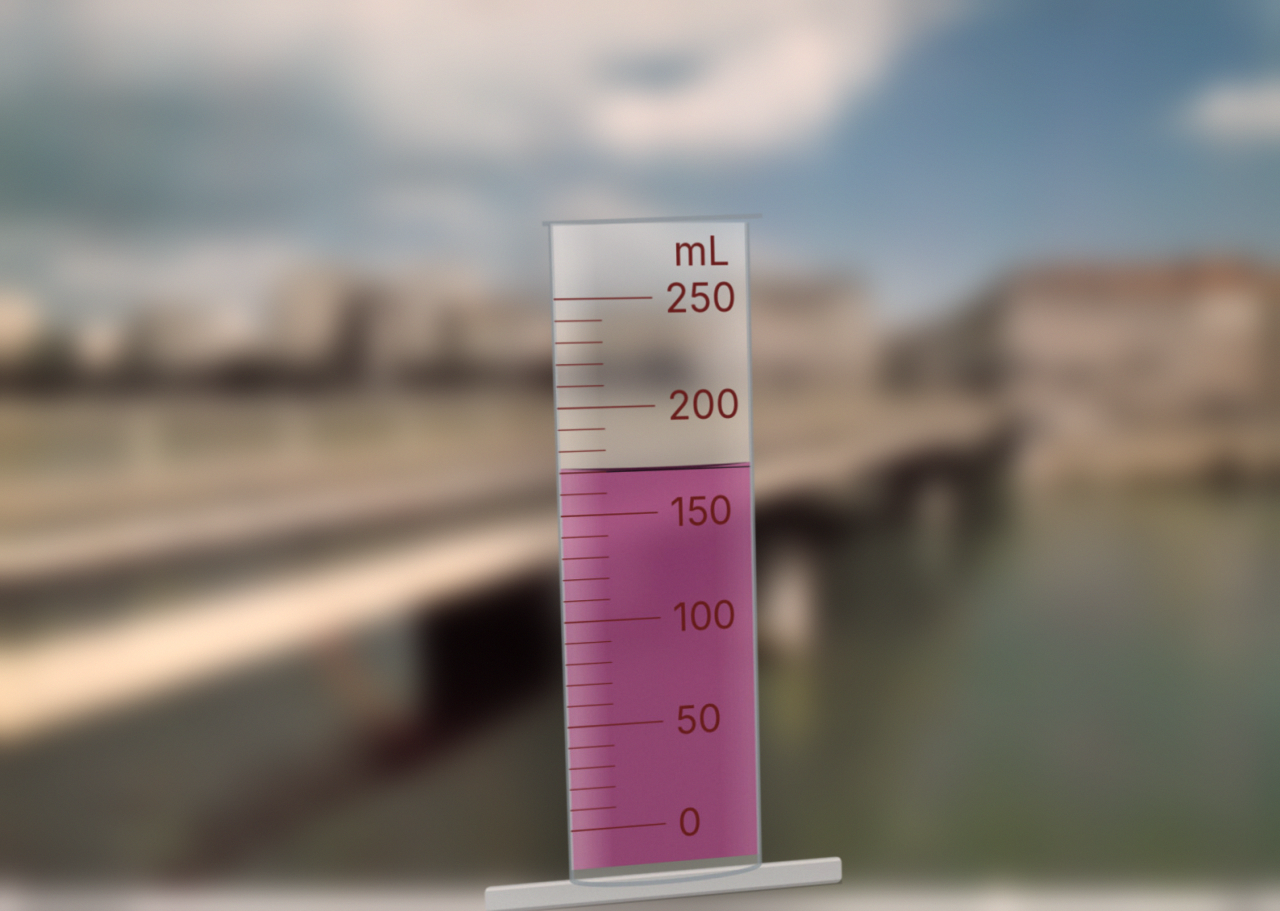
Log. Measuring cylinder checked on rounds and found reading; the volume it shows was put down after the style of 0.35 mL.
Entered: 170 mL
